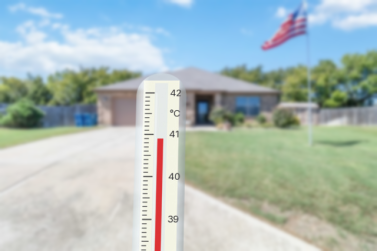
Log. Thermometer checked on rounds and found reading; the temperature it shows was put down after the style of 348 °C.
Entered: 40.9 °C
